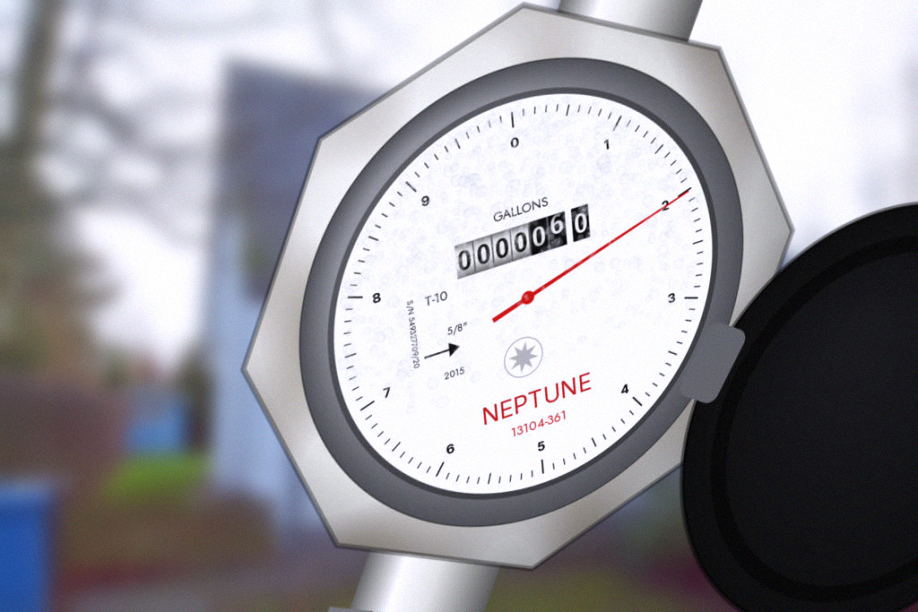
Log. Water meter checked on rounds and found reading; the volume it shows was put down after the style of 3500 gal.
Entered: 62.0 gal
